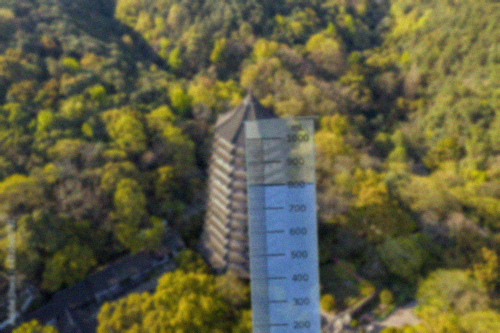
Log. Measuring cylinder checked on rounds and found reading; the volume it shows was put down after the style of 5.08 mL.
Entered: 800 mL
